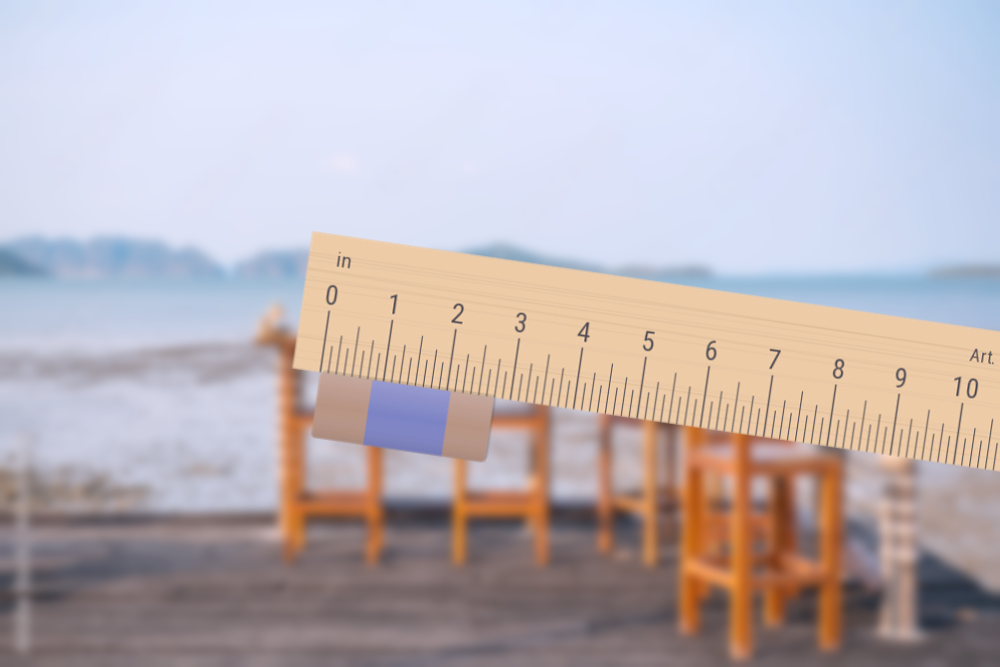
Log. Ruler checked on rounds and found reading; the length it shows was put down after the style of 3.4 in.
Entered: 2.75 in
